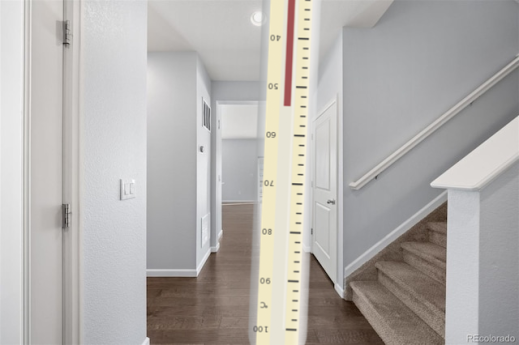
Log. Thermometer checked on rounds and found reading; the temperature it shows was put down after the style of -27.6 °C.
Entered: 54 °C
